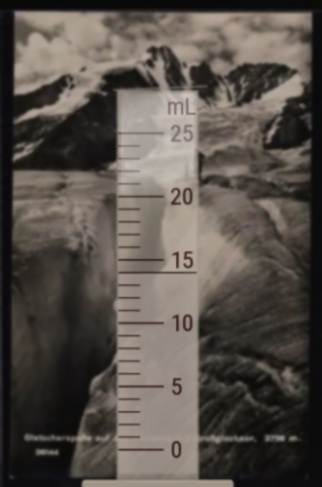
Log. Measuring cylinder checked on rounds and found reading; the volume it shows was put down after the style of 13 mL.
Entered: 14 mL
